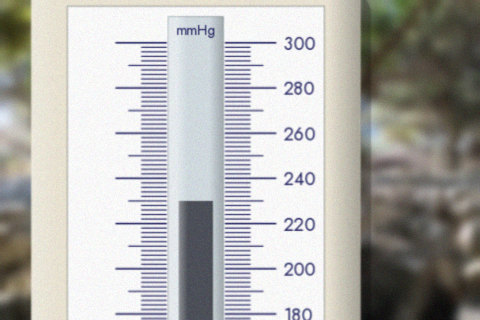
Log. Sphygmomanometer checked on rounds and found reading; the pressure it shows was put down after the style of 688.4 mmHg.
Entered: 230 mmHg
